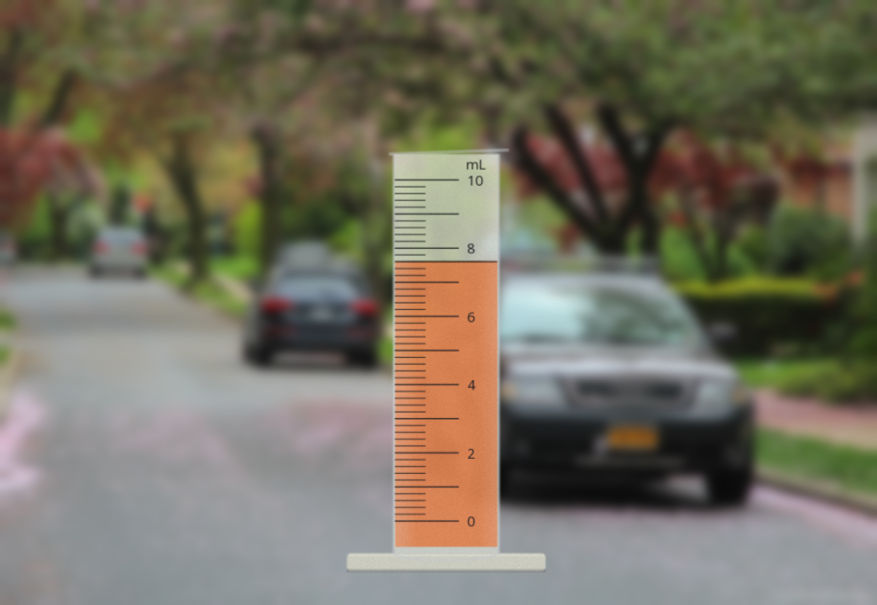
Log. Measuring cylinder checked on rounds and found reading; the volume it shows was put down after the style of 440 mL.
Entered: 7.6 mL
